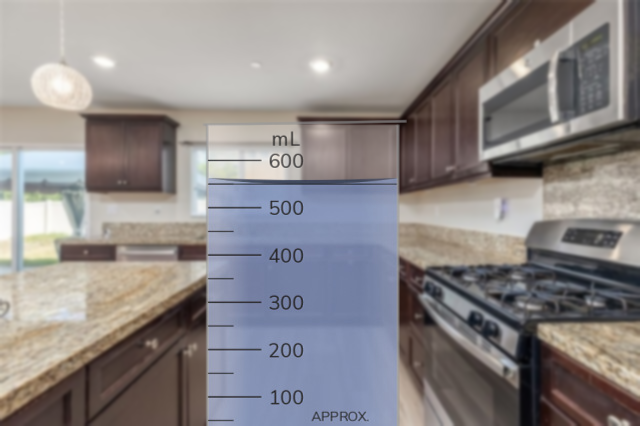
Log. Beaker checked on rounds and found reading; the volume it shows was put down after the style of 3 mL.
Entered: 550 mL
